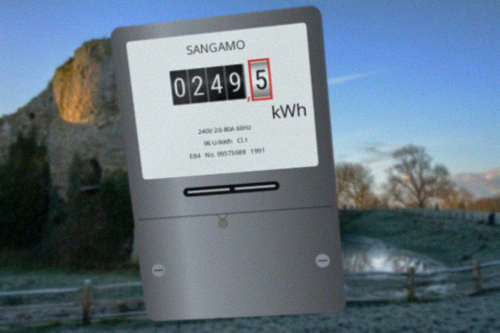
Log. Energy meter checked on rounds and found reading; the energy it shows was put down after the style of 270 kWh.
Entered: 249.5 kWh
